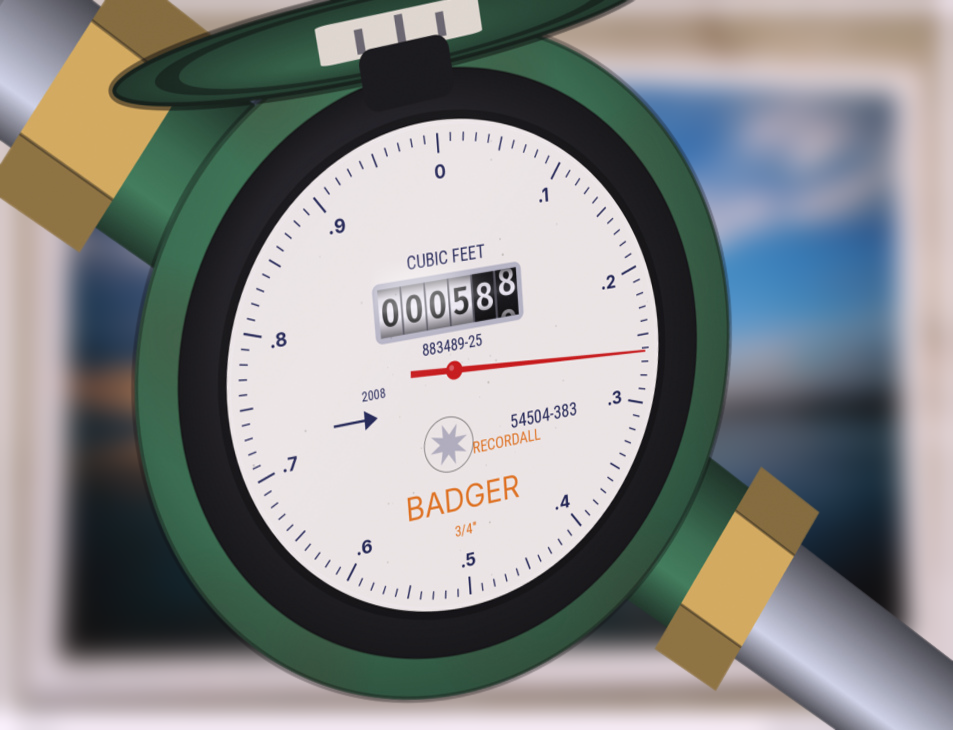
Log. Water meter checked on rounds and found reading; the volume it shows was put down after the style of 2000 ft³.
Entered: 588.26 ft³
